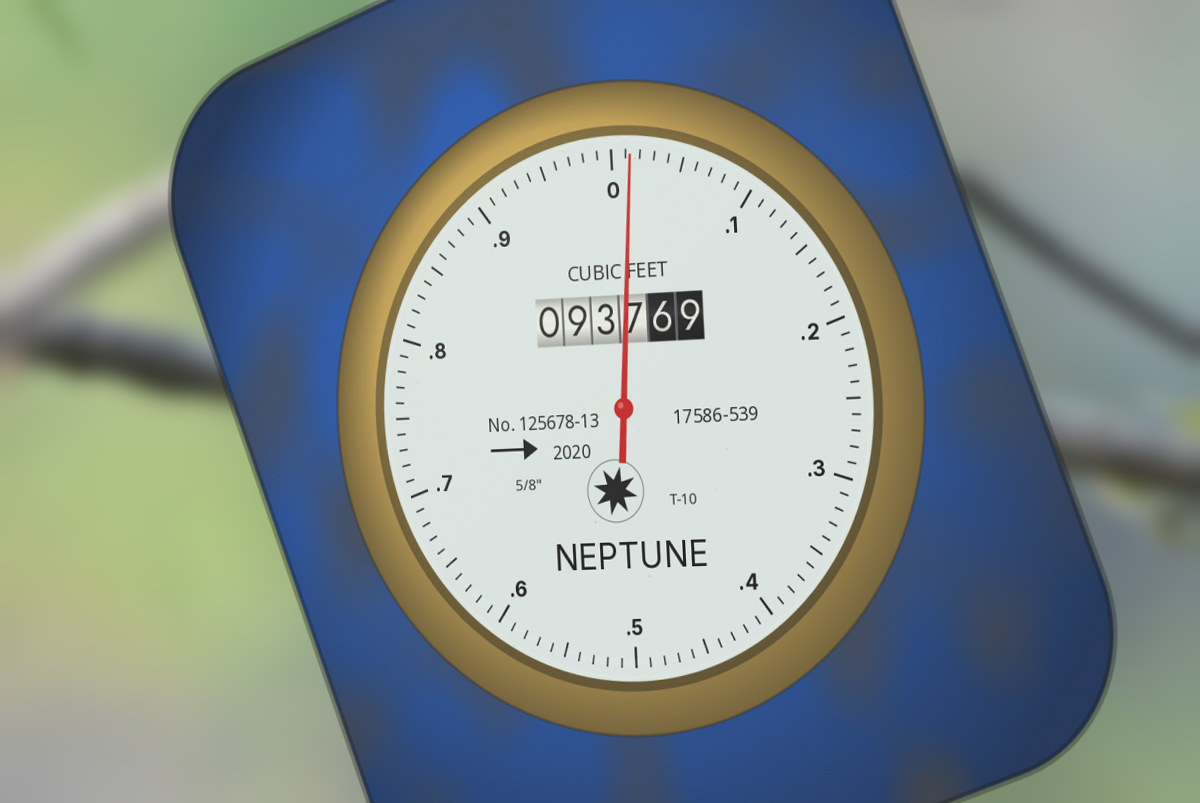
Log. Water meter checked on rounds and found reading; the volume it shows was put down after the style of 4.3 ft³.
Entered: 93769.01 ft³
